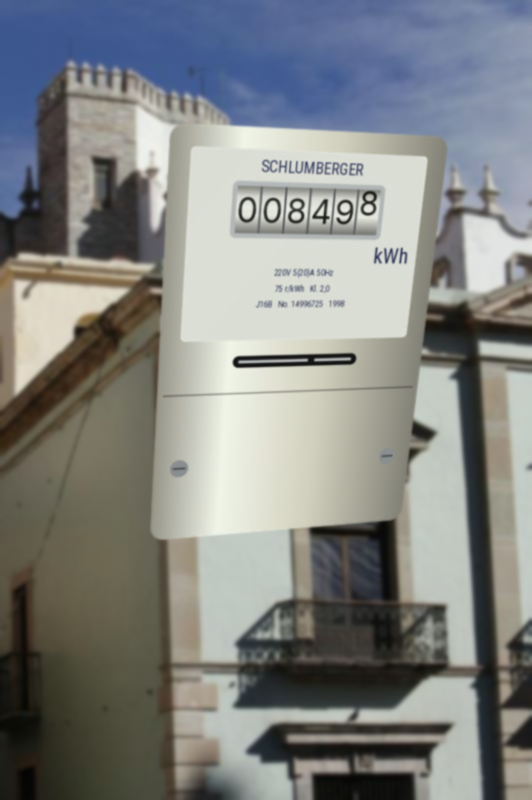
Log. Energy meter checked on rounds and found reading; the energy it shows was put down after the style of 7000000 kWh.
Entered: 8498 kWh
